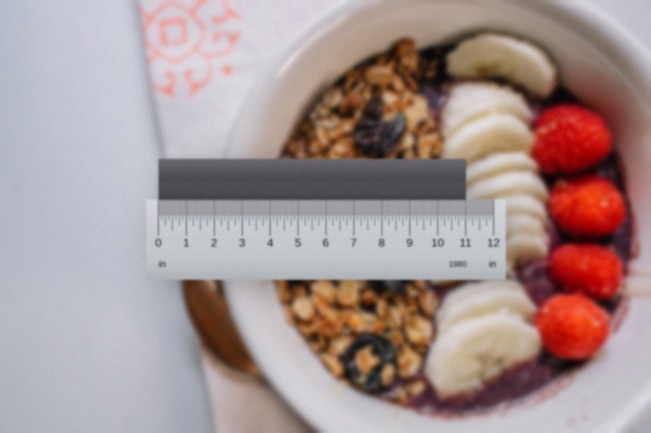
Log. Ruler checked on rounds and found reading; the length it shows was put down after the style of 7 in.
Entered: 11 in
